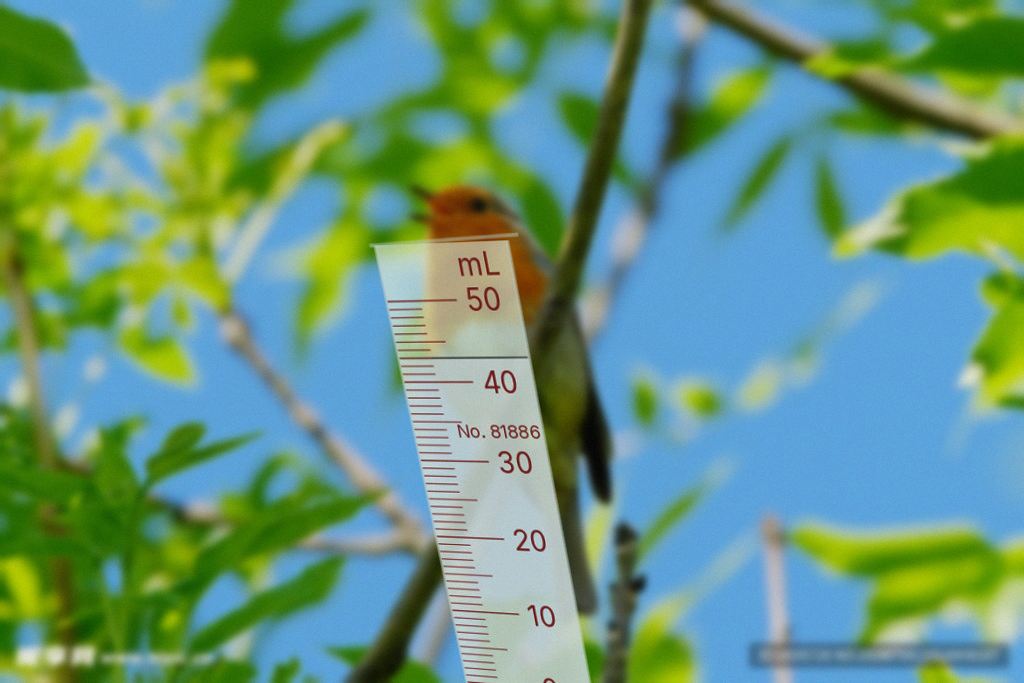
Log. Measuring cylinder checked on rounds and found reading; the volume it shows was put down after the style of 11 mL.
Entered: 43 mL
